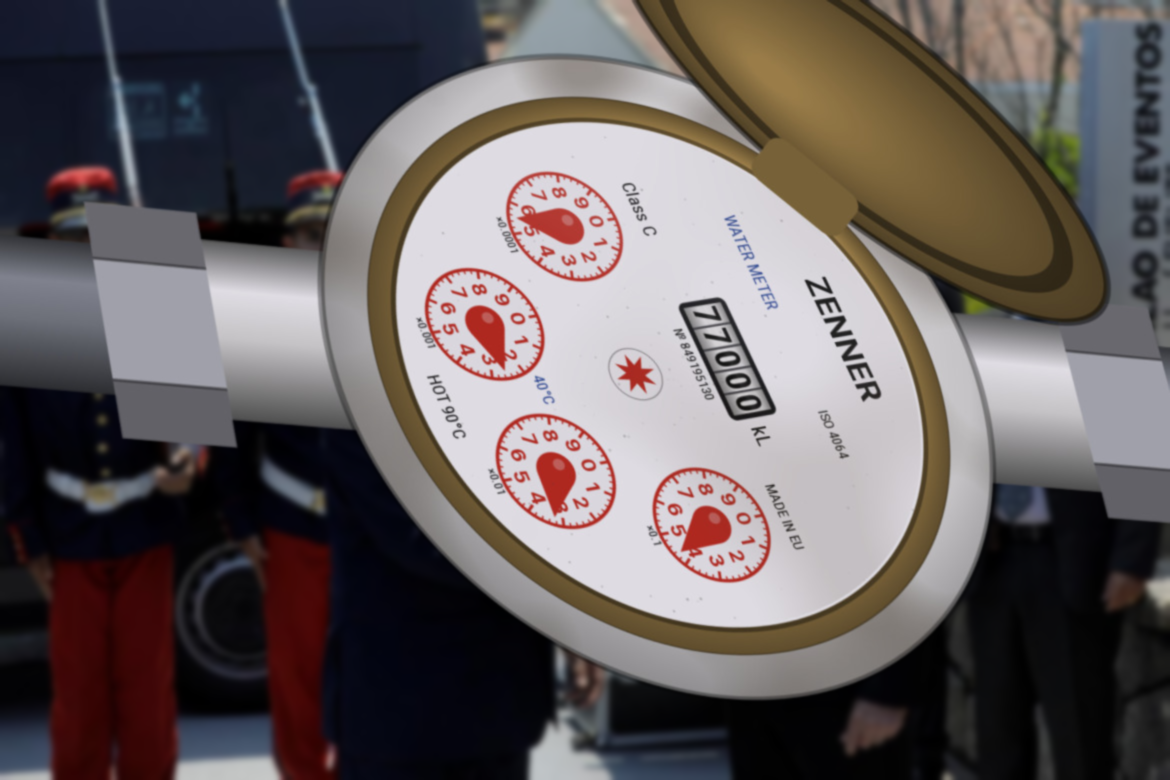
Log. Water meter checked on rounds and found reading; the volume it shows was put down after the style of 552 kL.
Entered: 77000.4325 kL
